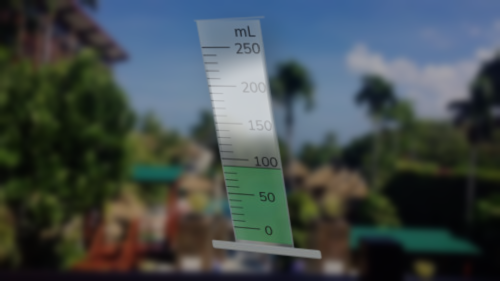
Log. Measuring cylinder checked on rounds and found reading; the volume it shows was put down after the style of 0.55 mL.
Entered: 90 mL
